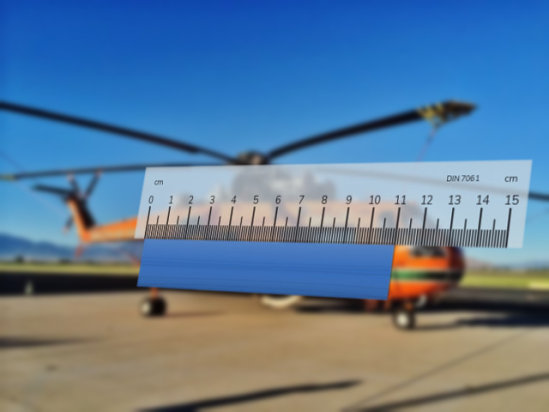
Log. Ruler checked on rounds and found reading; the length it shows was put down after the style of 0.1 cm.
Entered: 11 cm
